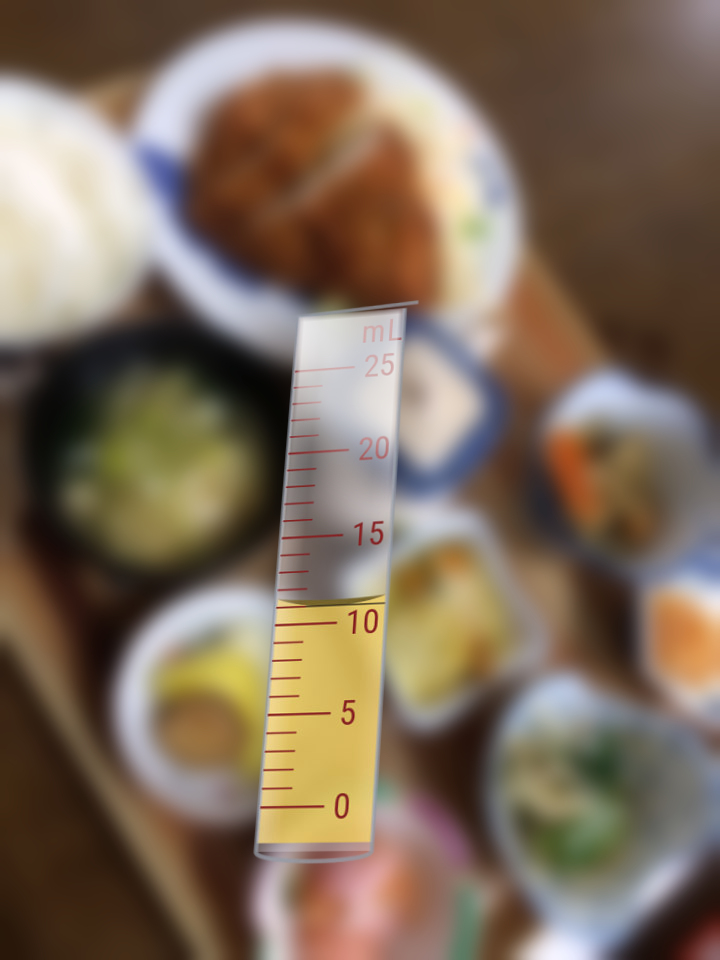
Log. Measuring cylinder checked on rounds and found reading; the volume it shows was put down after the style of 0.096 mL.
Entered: 11 mL
